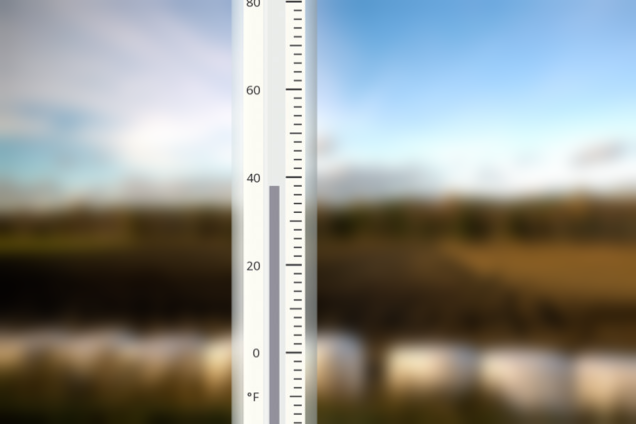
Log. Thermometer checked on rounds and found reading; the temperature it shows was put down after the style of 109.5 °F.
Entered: 38 °F
